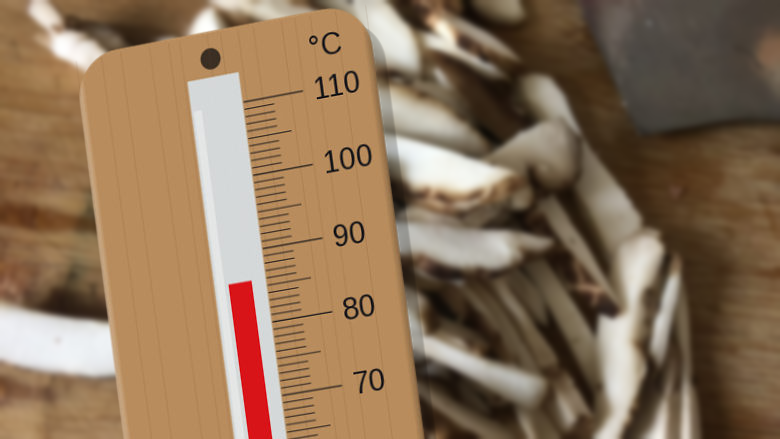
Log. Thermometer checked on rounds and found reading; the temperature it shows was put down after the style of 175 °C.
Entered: 86 °C
